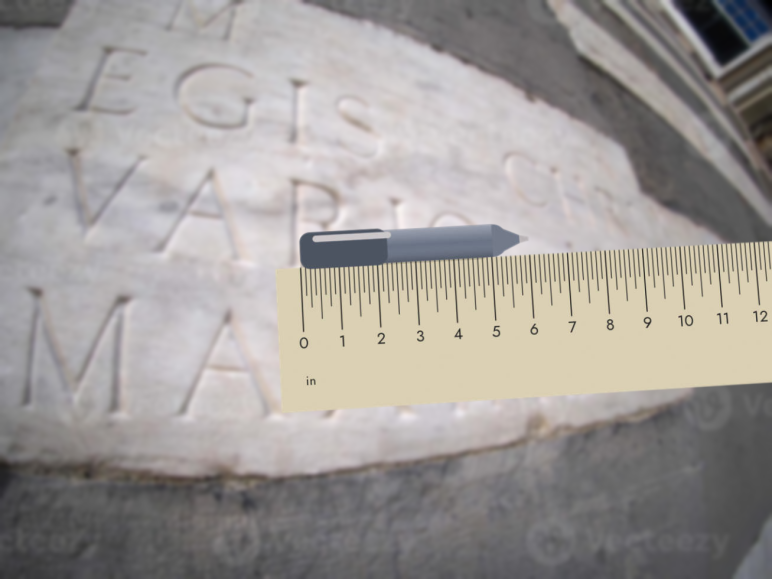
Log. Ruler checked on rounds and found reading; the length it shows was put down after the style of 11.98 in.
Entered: 6 in
